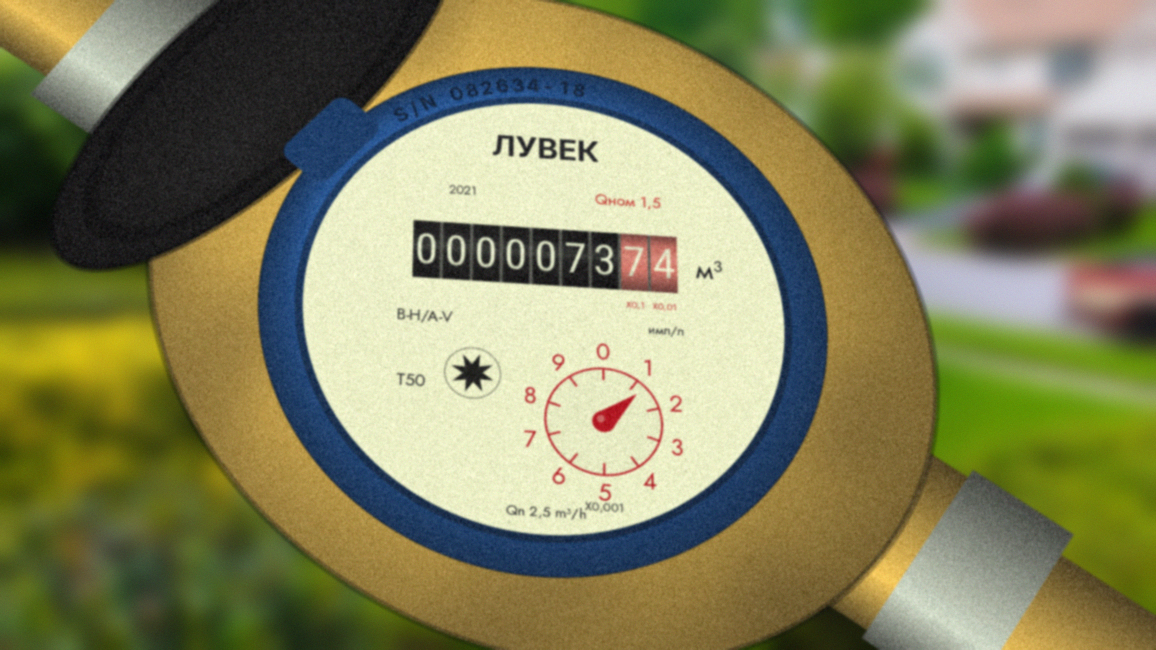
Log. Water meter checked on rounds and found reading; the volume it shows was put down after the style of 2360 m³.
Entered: 73.741 m³
